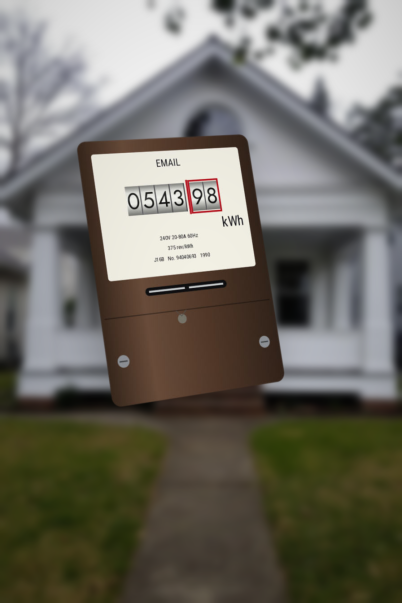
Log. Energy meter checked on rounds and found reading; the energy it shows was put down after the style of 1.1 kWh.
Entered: 543.98 kWh
